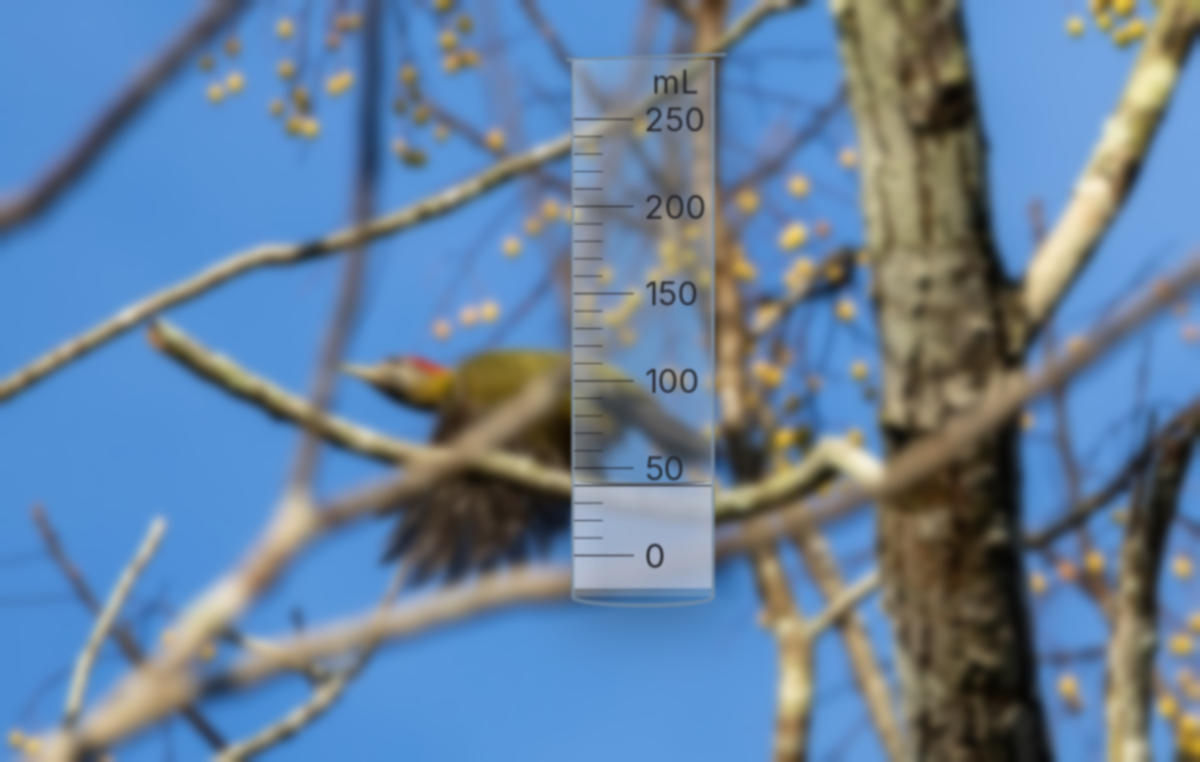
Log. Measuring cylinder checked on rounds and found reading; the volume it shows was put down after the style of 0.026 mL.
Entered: 40 mL
